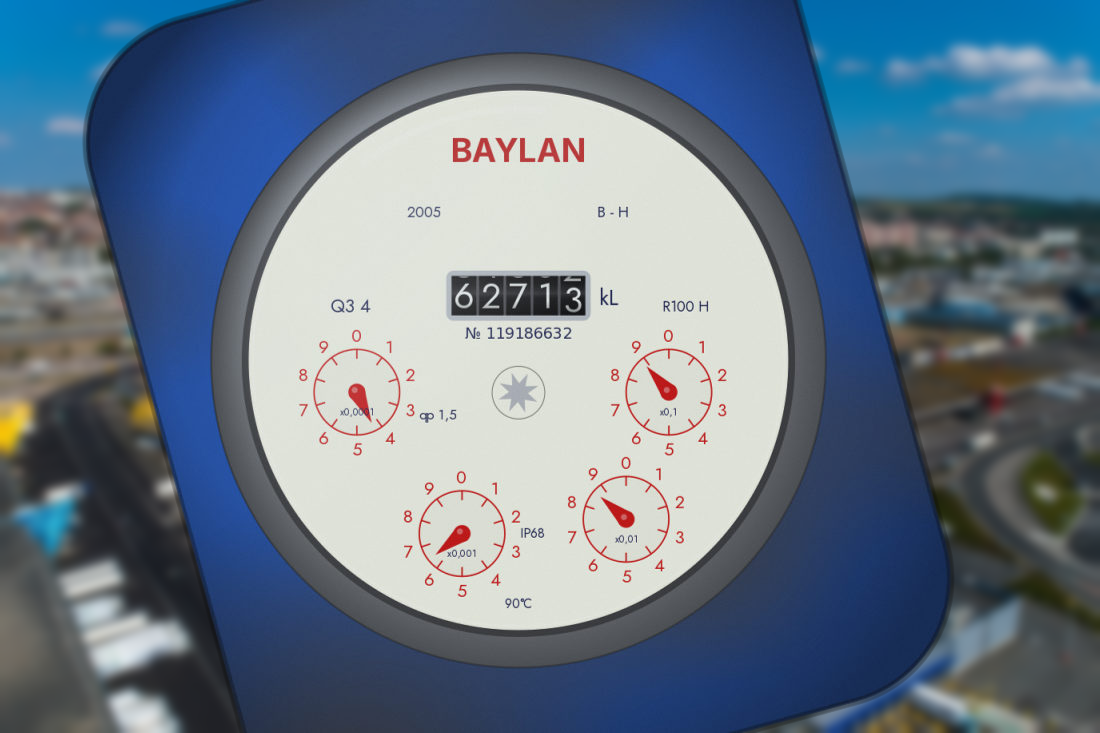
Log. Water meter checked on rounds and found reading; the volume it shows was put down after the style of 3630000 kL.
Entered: 62712.8864 kL
